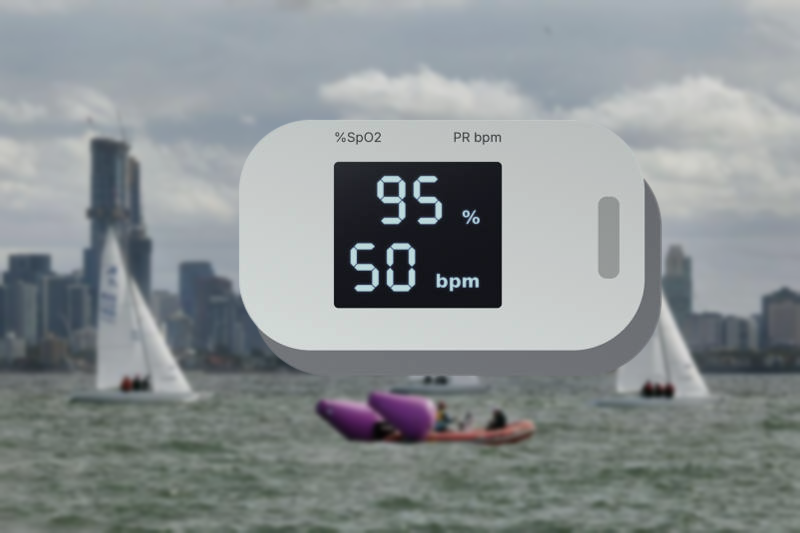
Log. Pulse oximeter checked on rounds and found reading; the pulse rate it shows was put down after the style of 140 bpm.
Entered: 50 bpm
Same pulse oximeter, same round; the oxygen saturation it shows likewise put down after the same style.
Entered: 95 %
